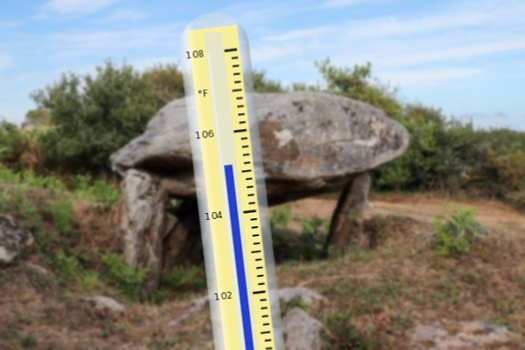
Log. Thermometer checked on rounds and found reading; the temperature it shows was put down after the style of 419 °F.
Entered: 105.2 °F
